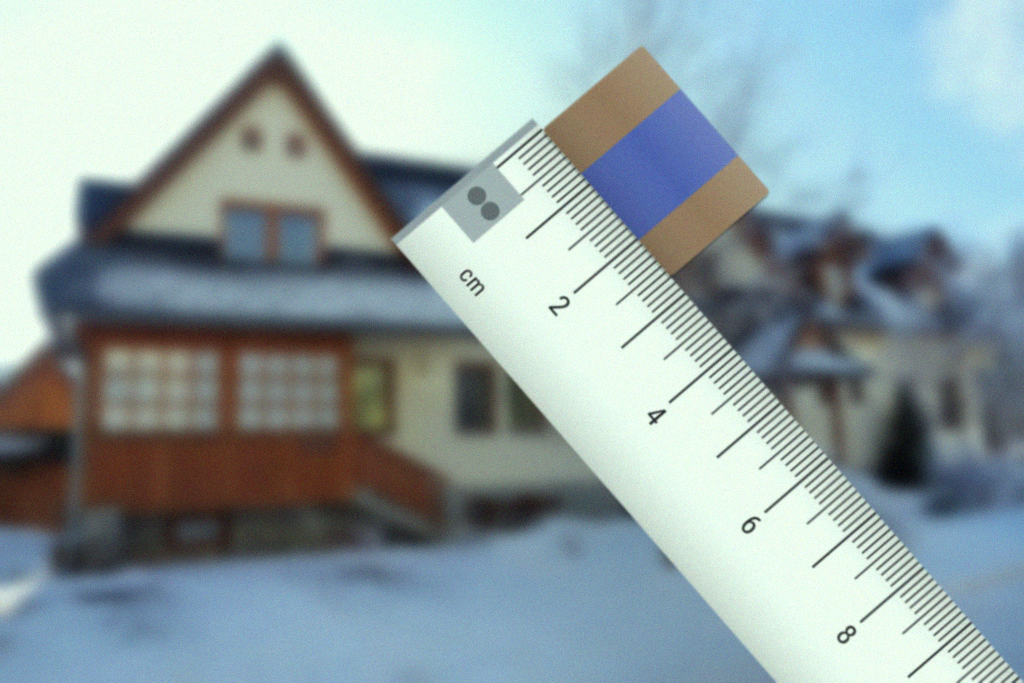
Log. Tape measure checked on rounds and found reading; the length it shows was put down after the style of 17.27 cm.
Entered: 2.7 cm
